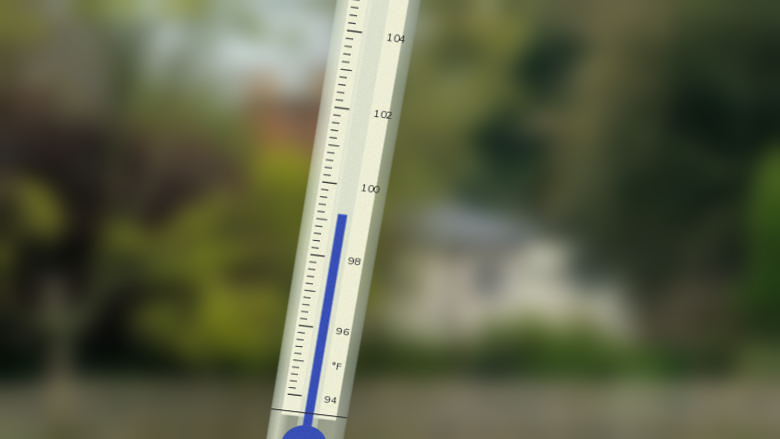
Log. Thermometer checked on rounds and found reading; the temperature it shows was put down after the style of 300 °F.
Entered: 99.2 °F
